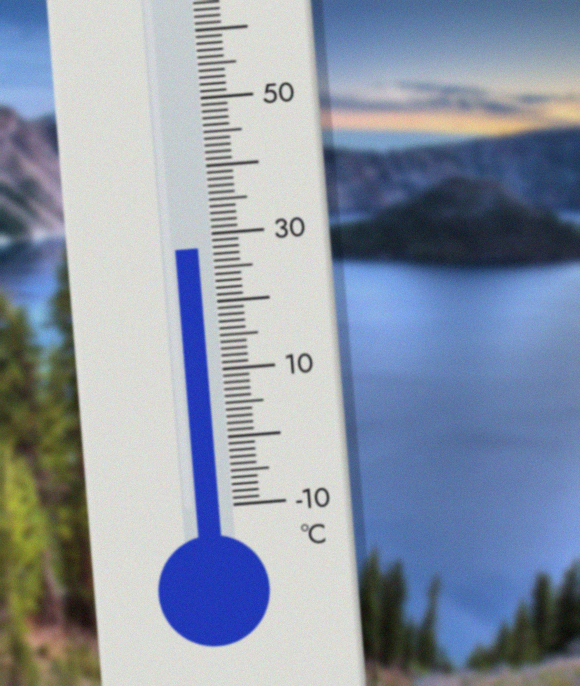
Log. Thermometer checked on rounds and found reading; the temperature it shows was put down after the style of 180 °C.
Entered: 28 °C
